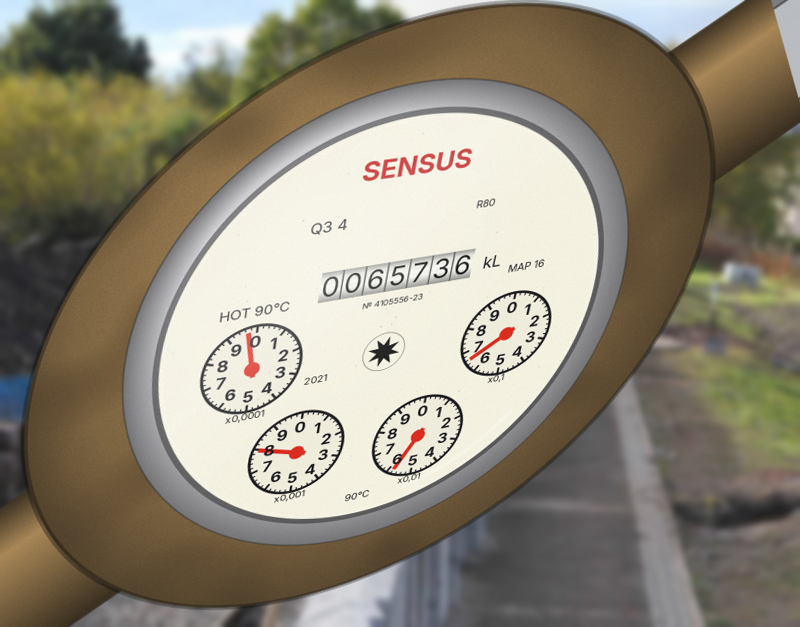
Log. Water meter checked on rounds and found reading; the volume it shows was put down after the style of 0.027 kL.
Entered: 65736.6579 kL
